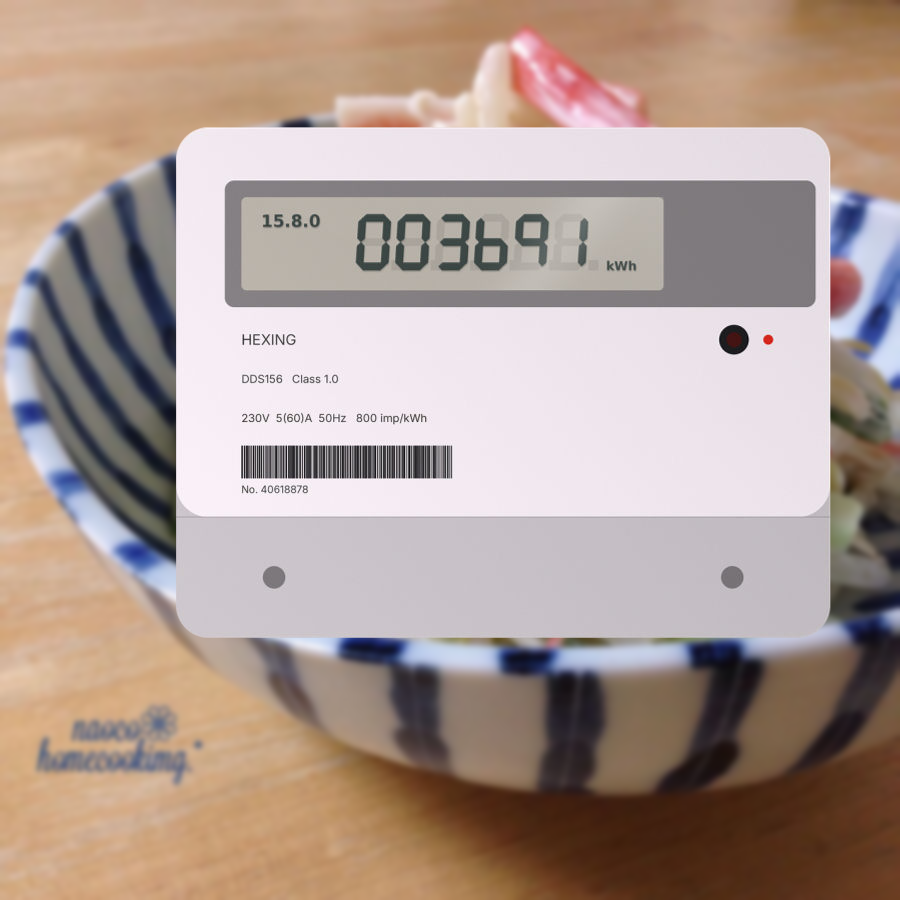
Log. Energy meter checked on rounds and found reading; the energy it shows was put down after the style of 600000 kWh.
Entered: 3691 kWh
